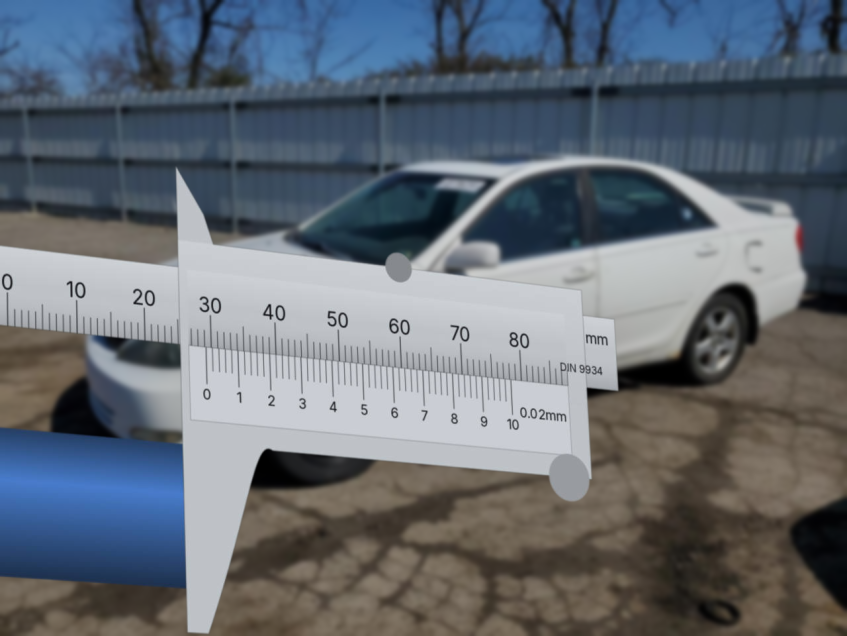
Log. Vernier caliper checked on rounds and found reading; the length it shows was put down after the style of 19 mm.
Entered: 29.2 mm
